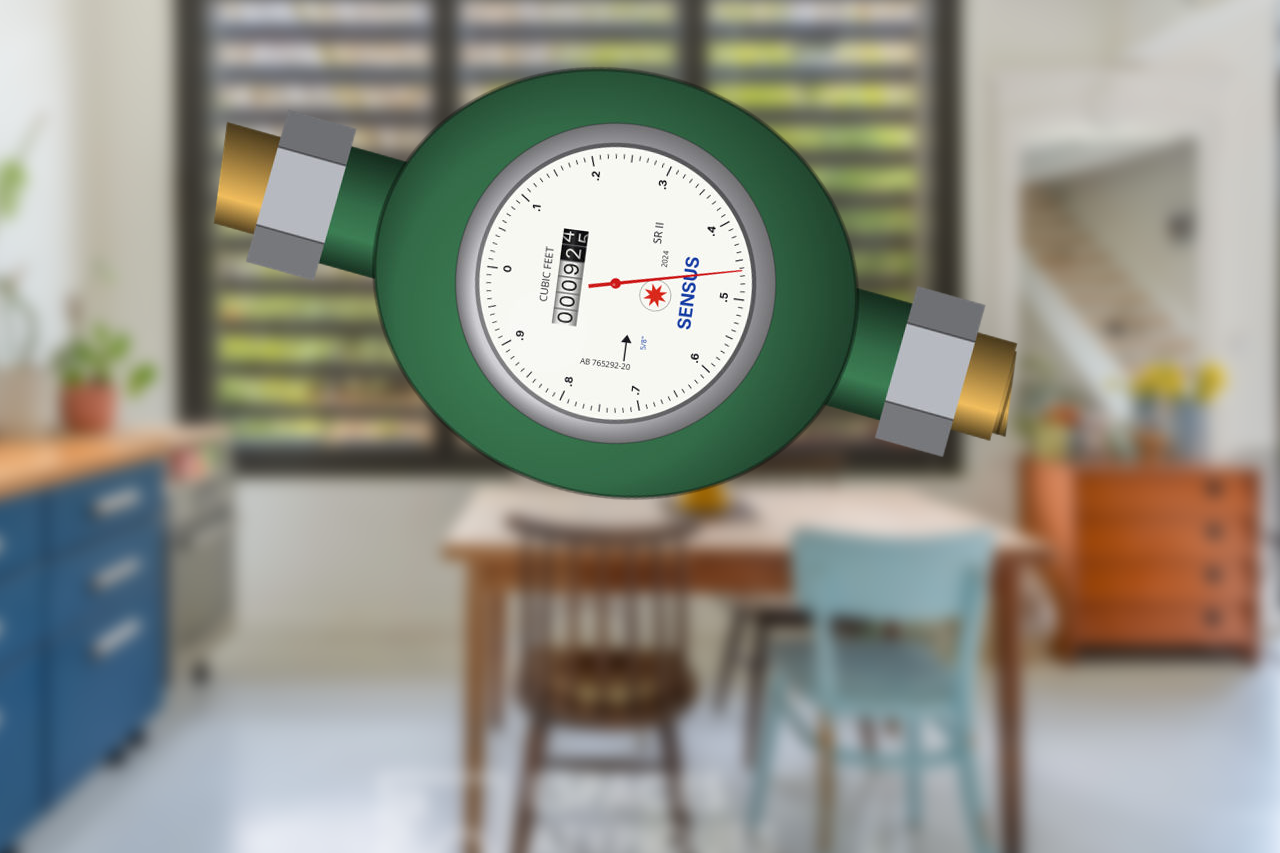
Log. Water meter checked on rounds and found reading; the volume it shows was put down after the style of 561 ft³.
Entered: 924.46 ft³
